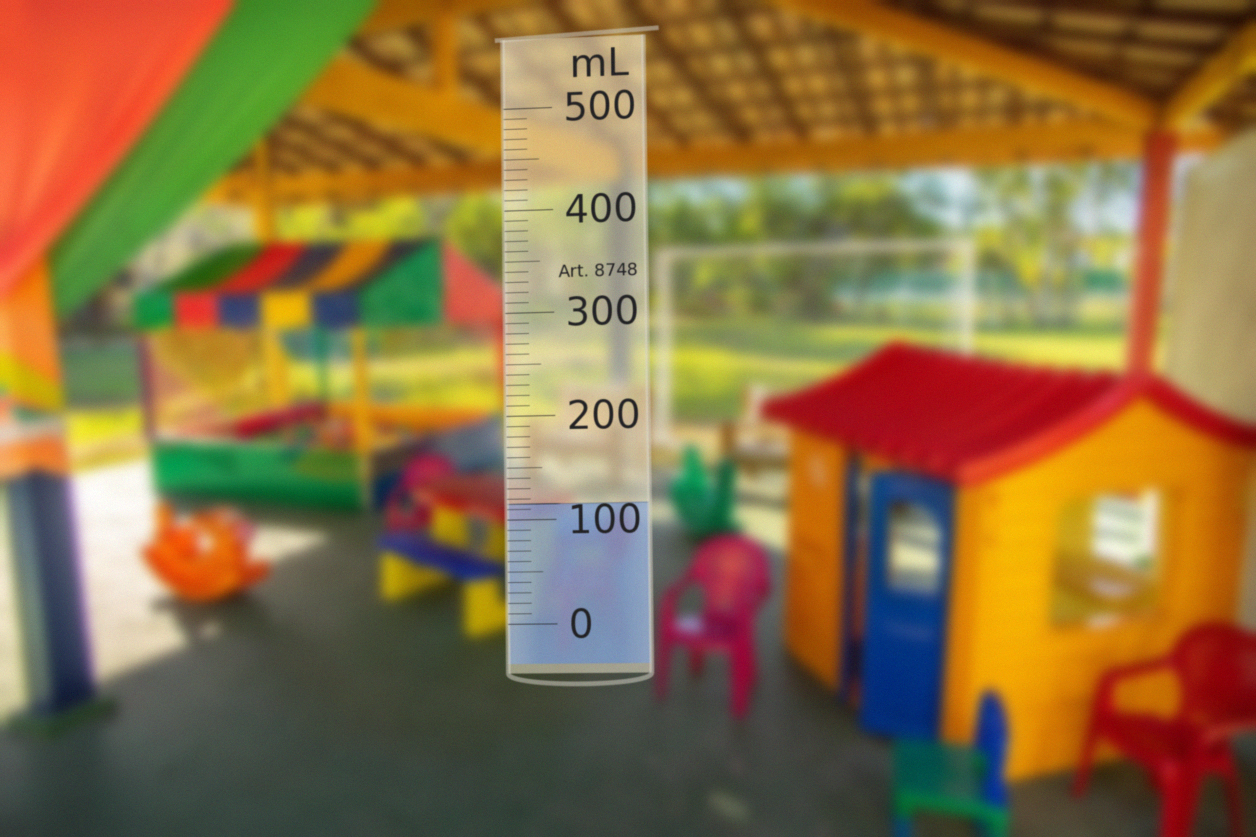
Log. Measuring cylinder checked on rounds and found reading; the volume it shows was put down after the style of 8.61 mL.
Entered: 115 mL
